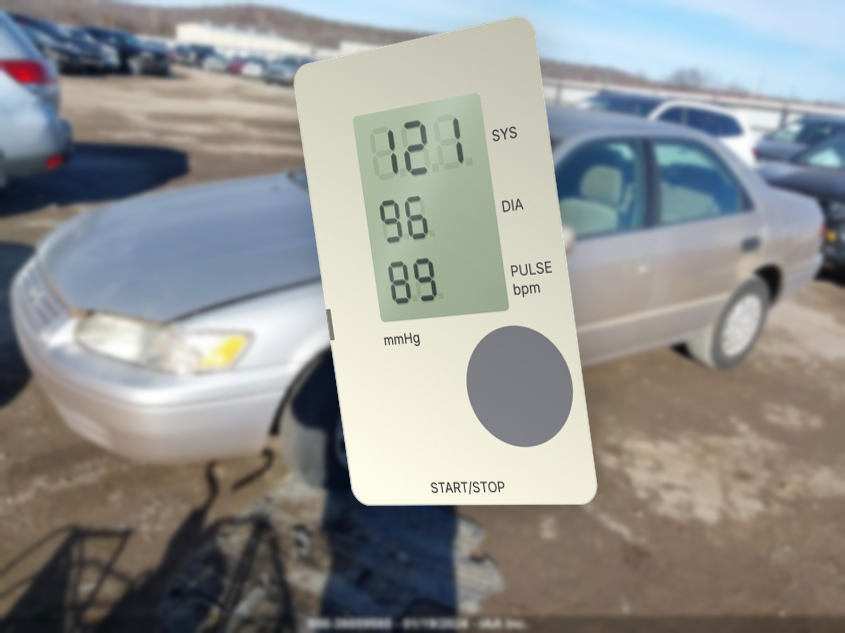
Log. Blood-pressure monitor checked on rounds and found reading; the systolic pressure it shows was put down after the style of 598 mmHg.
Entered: 121 mmHg
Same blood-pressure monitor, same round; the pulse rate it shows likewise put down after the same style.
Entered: 89 bpm
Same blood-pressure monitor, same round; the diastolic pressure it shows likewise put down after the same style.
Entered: 96 mmHg
